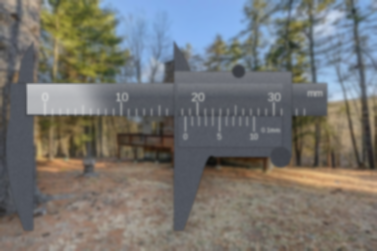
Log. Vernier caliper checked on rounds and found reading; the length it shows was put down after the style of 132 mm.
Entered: 18.4 mm
